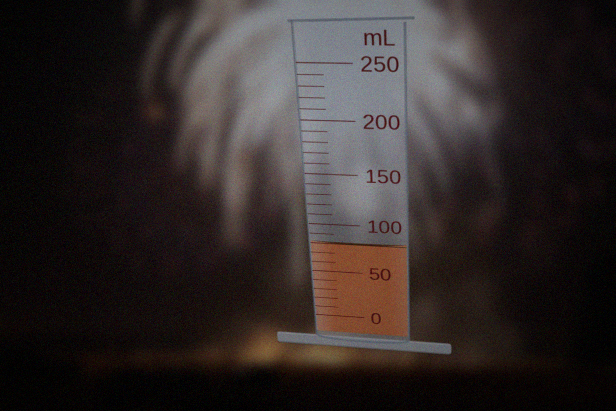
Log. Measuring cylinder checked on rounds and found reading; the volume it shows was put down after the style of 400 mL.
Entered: 80 mL
